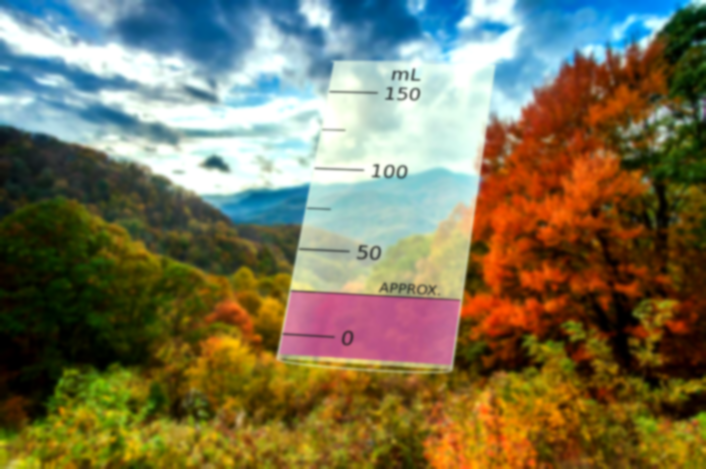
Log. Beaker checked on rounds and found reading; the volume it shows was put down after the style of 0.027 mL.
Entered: 25 mL
